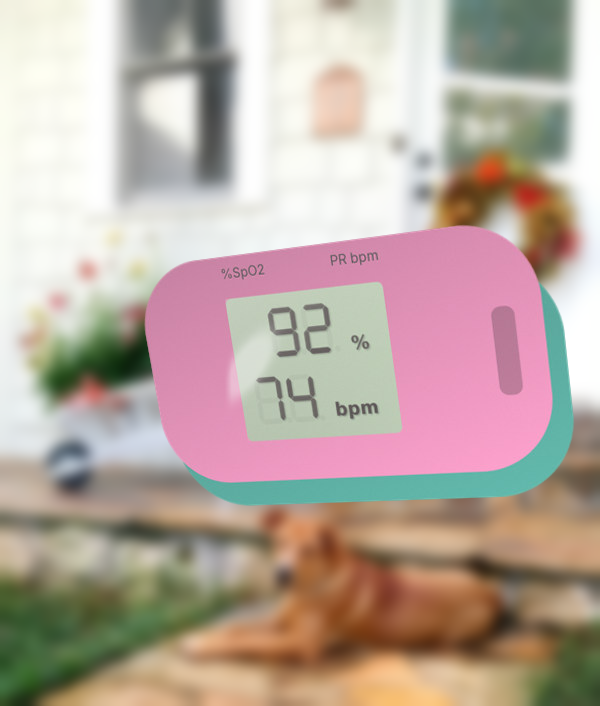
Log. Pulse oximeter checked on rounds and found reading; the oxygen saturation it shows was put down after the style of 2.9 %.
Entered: 92 %
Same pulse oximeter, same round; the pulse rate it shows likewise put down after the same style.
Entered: 74 bpm
